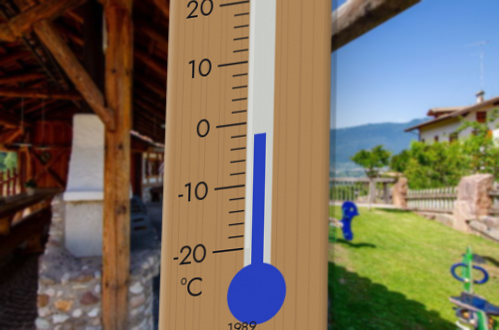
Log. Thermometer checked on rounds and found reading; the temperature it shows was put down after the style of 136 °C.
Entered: -2 °C
